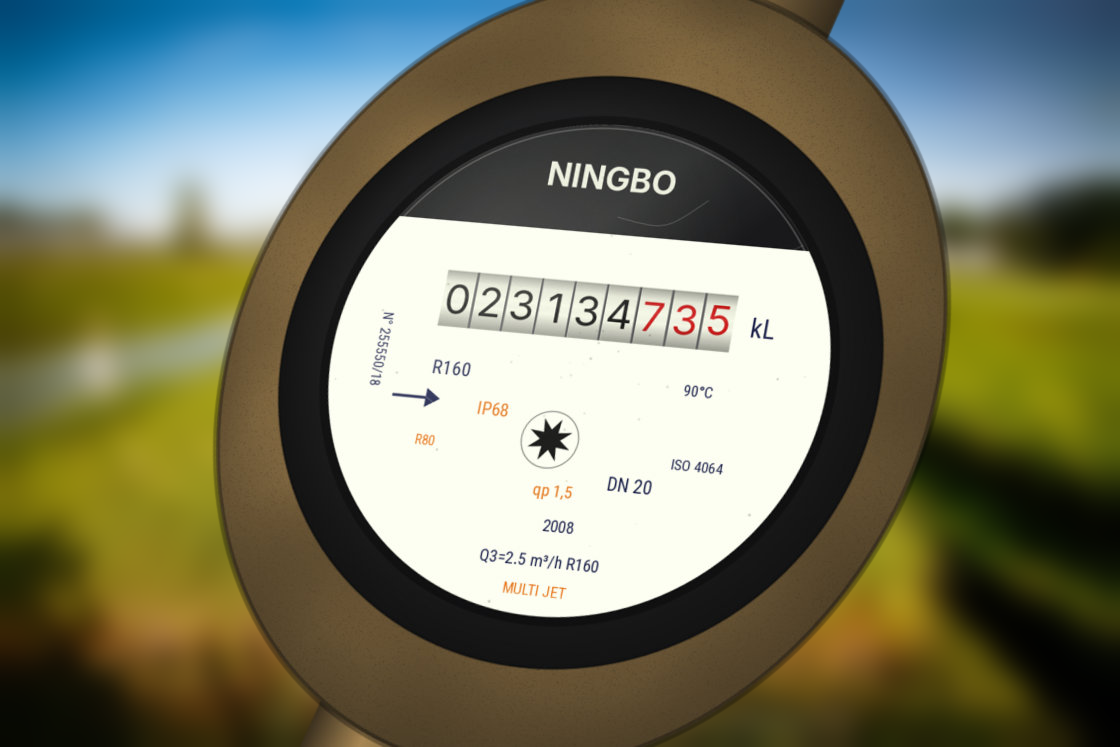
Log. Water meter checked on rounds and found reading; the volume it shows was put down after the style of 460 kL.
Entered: 23134.735 kL
